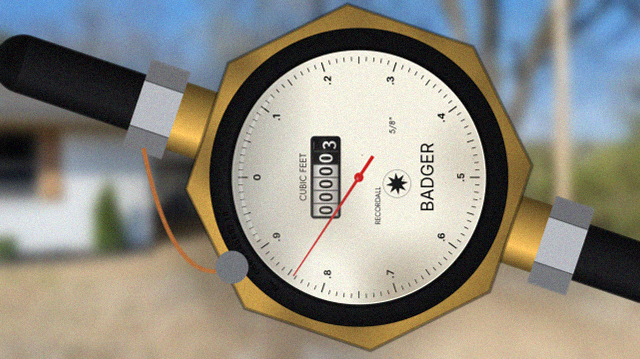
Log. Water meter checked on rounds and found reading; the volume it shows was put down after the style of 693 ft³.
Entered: 2.84 ft³
